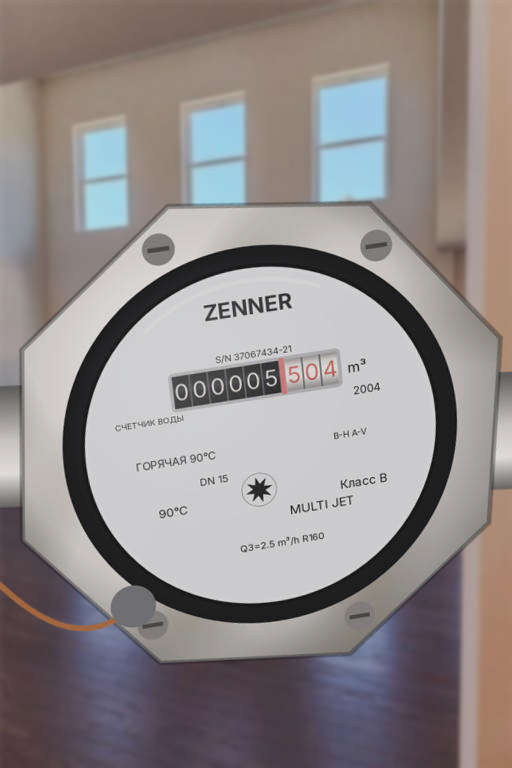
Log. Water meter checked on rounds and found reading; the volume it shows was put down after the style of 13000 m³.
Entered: 5.504 m³
